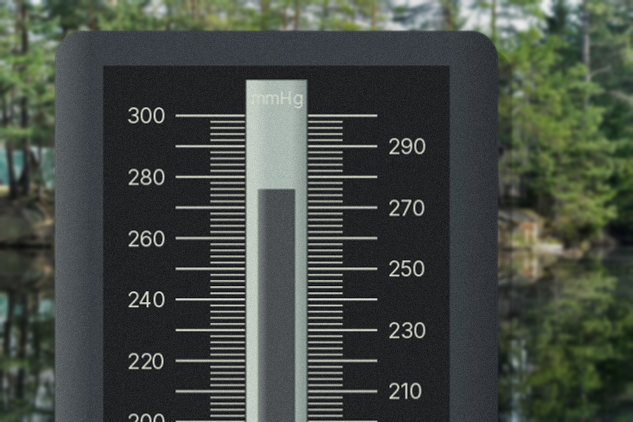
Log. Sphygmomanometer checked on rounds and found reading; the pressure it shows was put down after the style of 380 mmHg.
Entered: 276 mmHg
